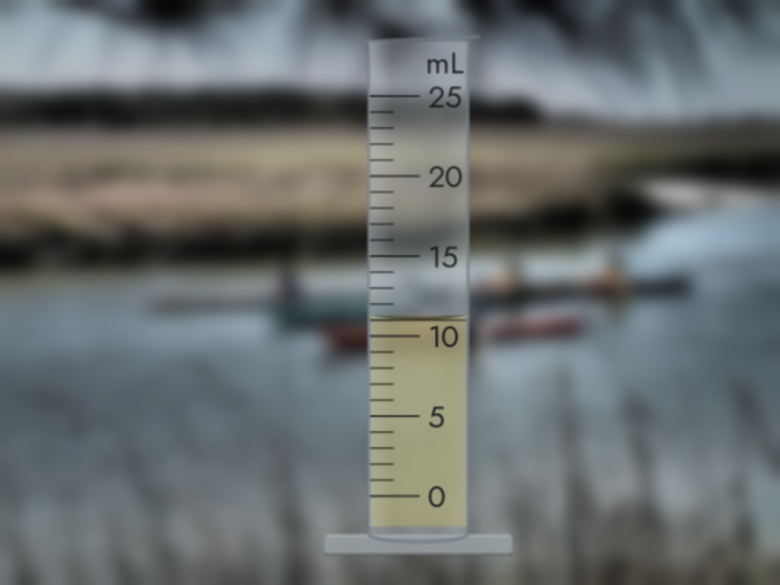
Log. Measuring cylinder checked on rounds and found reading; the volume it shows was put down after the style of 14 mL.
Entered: 11 mL
